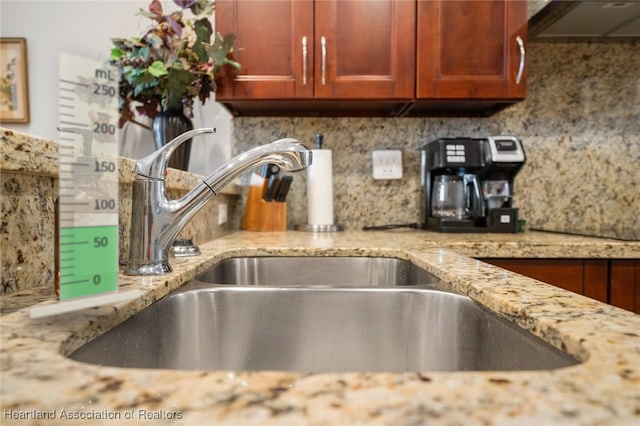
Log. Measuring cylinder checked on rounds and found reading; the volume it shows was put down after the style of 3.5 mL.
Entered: 70 mL
